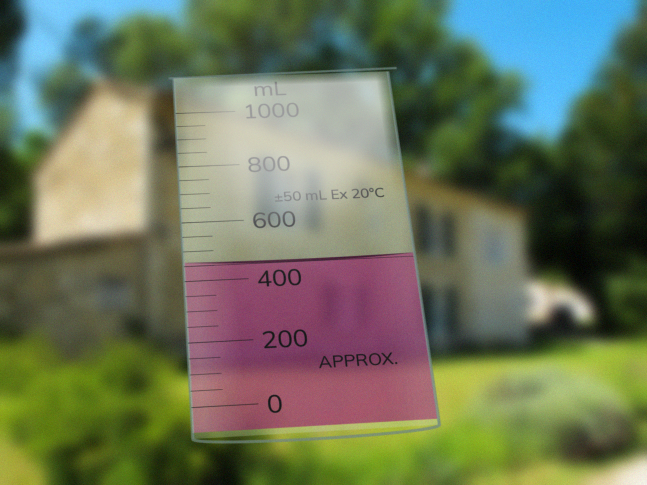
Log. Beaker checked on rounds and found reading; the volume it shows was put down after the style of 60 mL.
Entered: 450 mL
